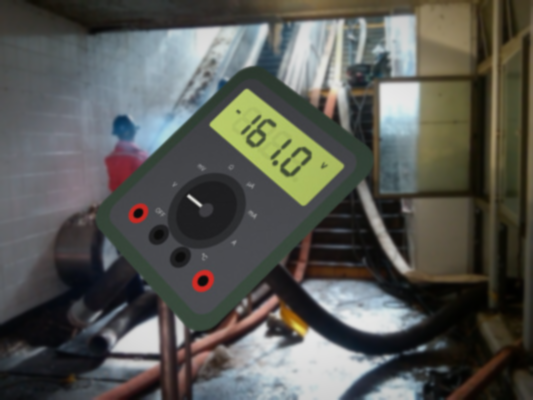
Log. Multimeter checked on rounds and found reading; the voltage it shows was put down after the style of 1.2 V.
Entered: -161.0 V
